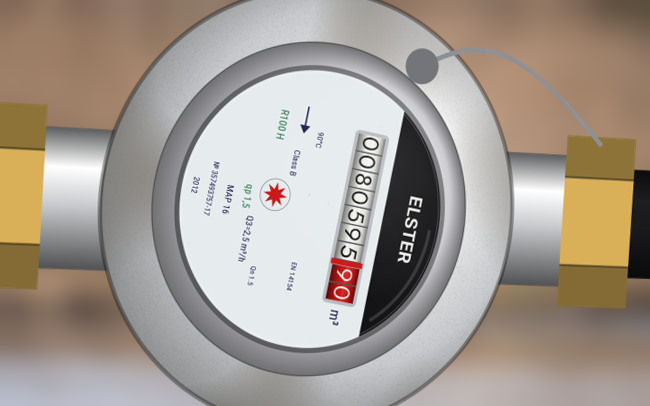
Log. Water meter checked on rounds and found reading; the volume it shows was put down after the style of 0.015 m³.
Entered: 80595.90 m³
